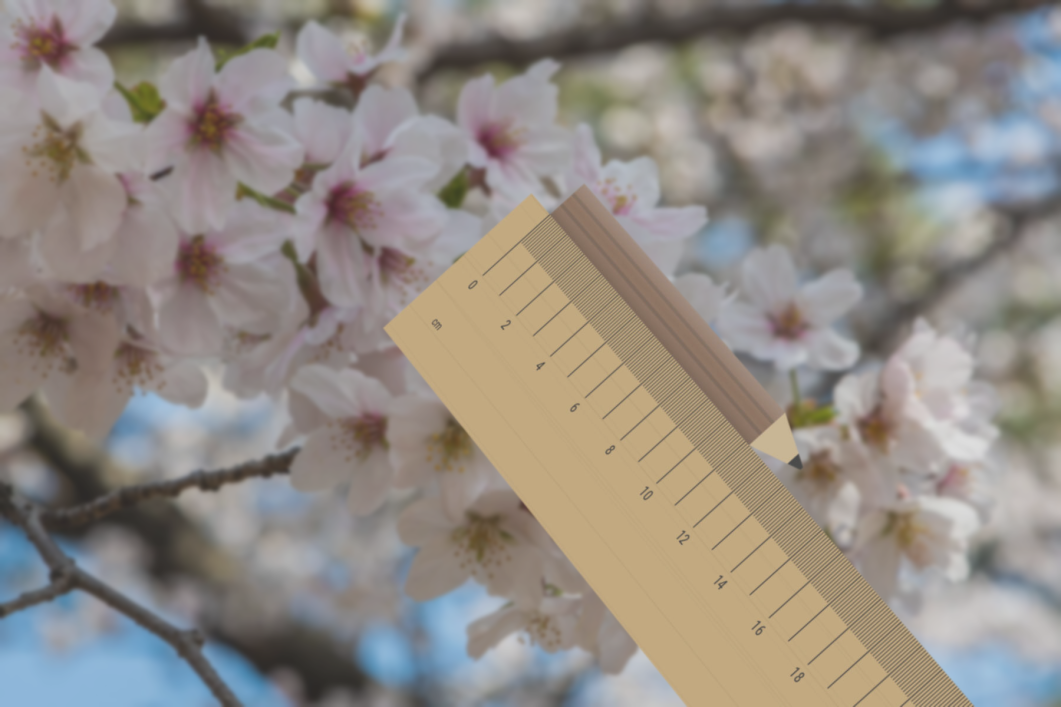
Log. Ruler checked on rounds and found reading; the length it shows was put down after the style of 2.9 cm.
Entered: 13 cm
